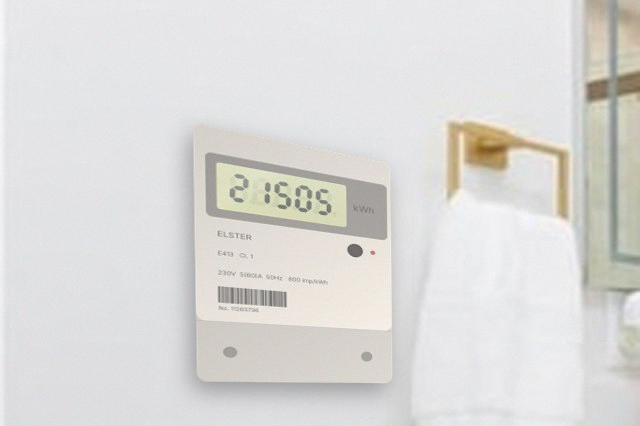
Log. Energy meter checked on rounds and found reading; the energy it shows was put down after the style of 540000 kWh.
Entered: 21505 kWh
